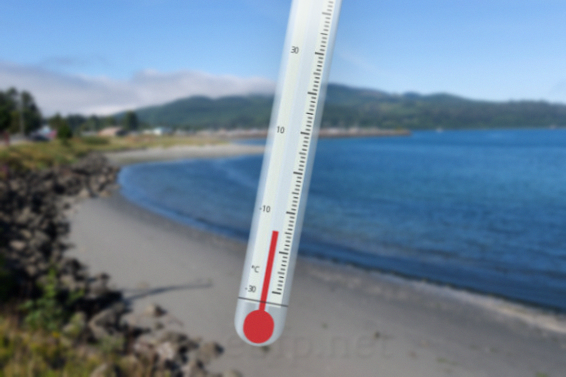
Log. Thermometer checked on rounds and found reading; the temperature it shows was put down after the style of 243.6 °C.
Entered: -15 °C
